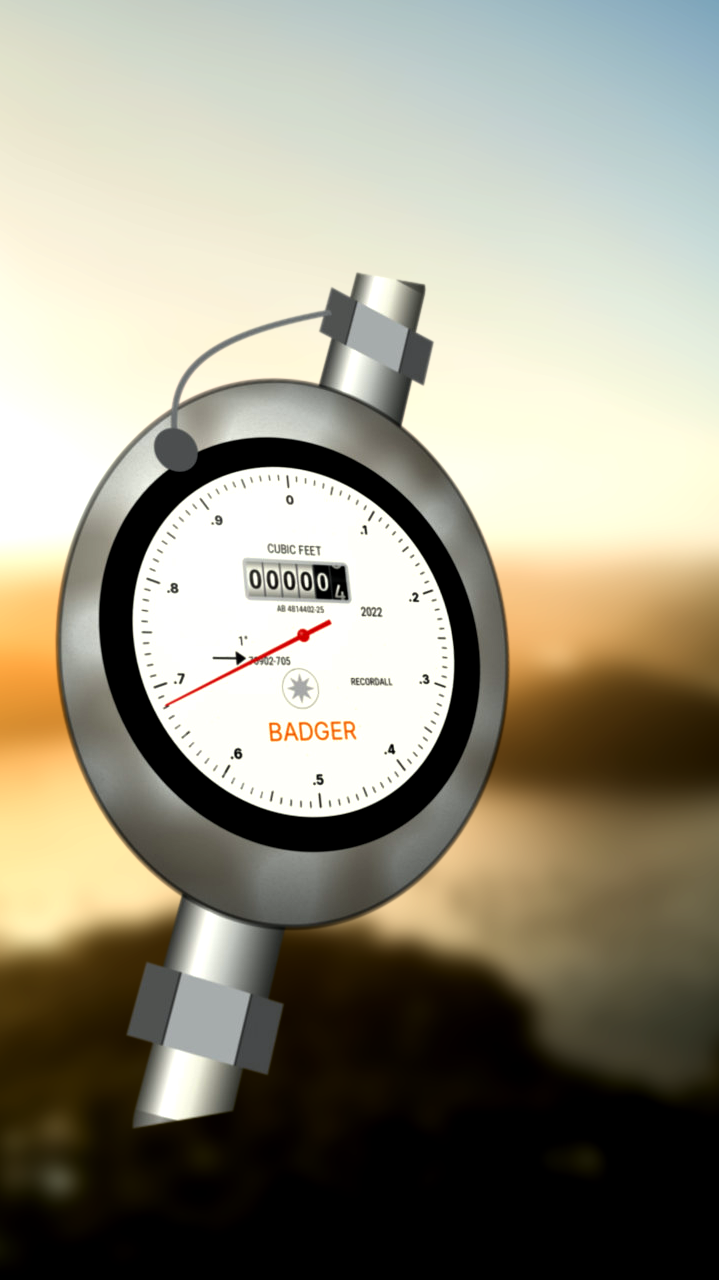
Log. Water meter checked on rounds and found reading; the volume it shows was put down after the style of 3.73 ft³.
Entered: 3.68 ft³
